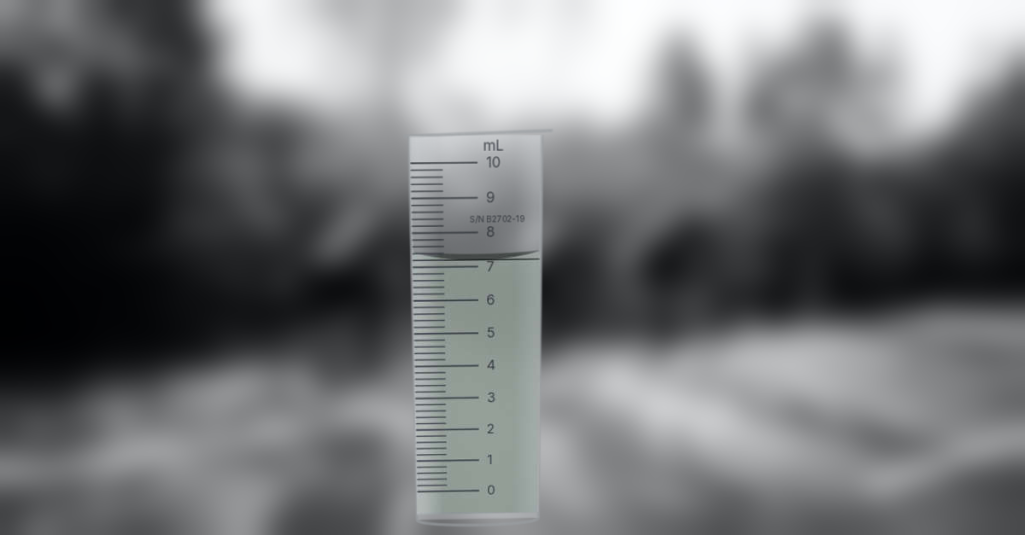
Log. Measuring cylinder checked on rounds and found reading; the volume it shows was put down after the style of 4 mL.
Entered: 7.2 mL
